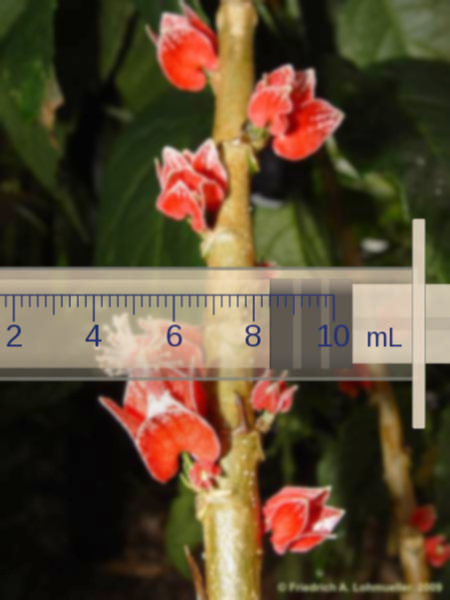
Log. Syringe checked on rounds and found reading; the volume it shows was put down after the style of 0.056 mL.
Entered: 8.4 mL
